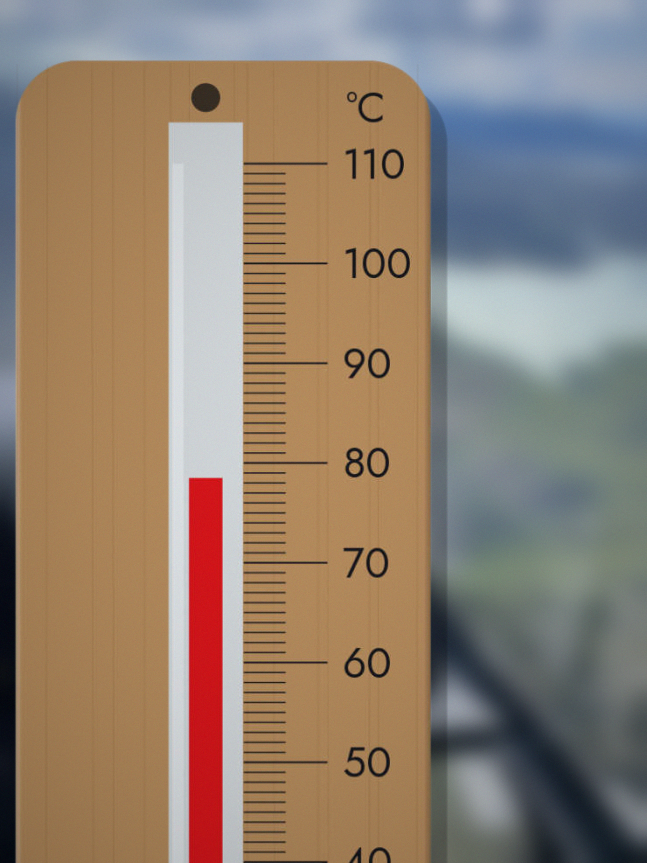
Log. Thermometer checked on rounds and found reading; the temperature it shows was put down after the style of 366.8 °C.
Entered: 78.5 °C
